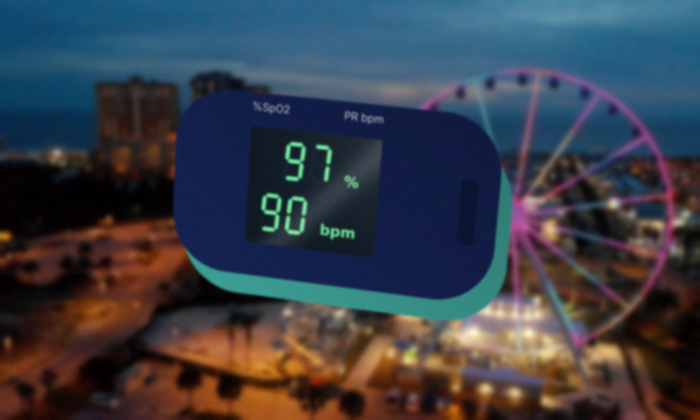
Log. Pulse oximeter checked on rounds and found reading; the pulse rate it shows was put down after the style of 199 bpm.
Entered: 90 bpm
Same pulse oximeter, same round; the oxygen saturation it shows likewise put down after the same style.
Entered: 97 %
